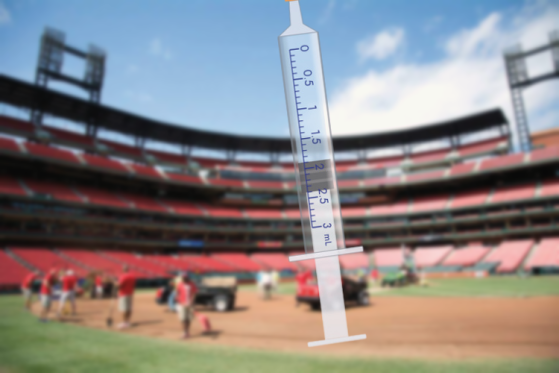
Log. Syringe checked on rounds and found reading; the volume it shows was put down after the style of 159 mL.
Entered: 1.9 mL
